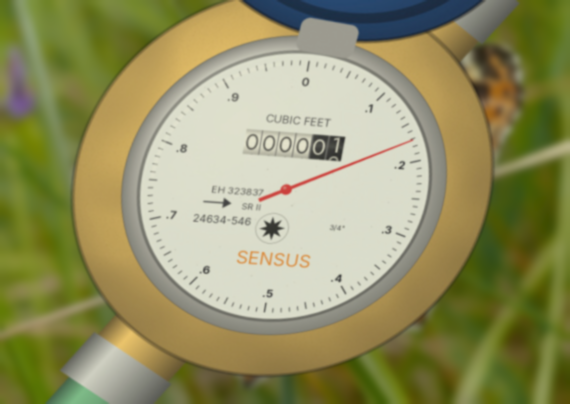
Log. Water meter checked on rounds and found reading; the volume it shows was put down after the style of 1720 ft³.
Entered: 1.17 ft³
